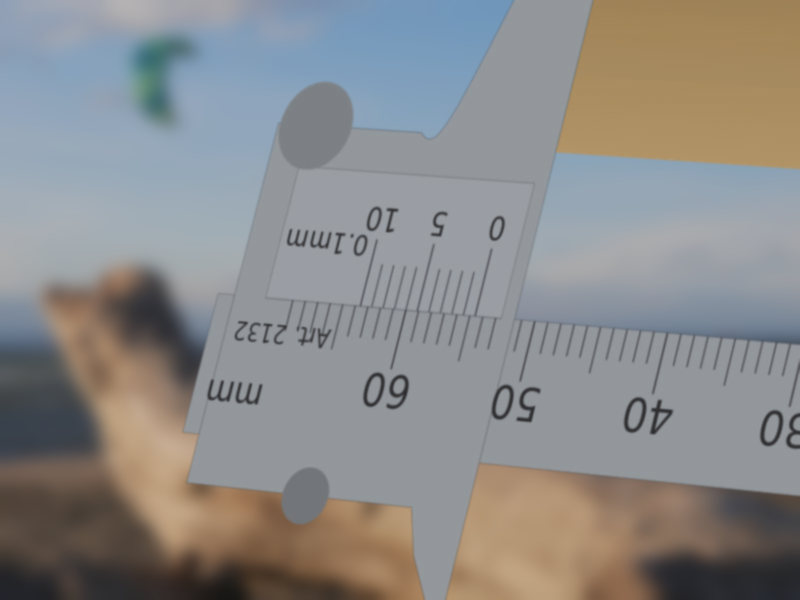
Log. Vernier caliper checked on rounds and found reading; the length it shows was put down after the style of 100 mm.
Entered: 54.6 mm
